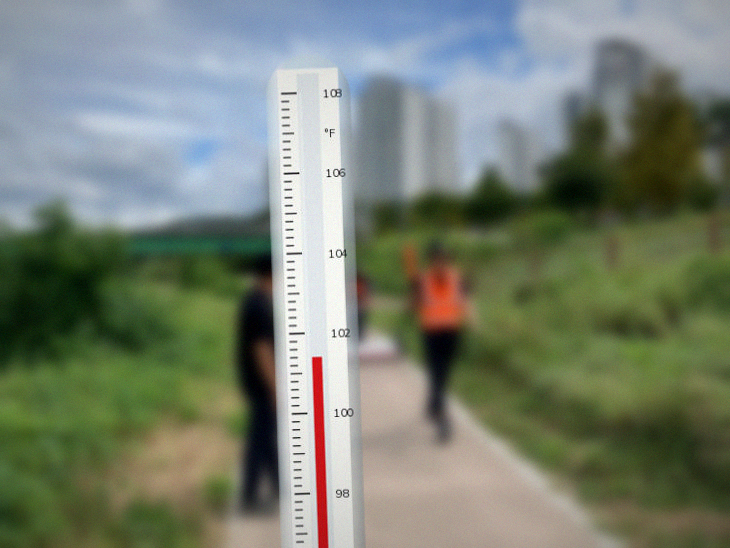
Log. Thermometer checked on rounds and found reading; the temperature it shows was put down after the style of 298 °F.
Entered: 101.4 °F
